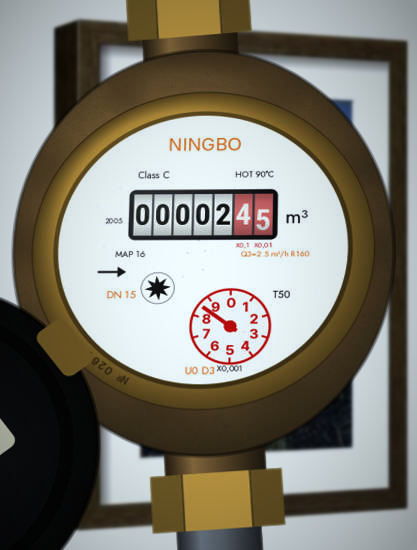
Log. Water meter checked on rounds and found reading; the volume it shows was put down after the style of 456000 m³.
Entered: 2.448 m³
